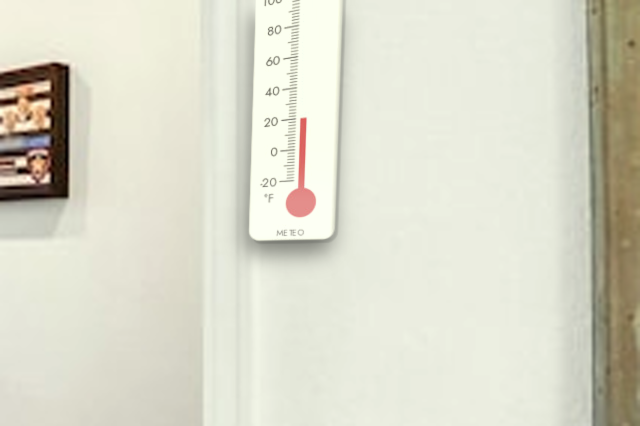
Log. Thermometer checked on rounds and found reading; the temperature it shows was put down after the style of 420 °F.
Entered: 20 °F
